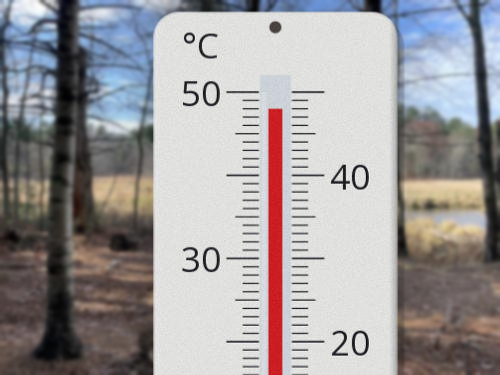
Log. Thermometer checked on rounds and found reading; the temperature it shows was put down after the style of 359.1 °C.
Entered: 48 °C
